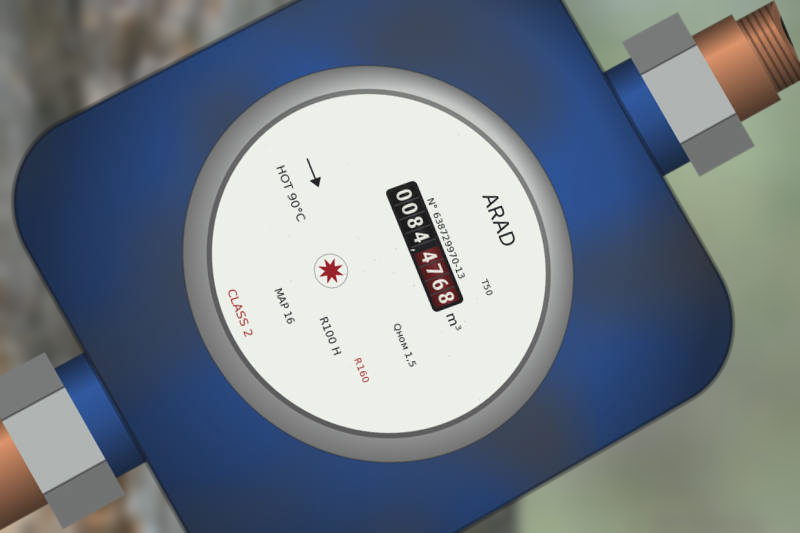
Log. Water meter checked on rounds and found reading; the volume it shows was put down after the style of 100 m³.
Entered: 84.4768 m³
